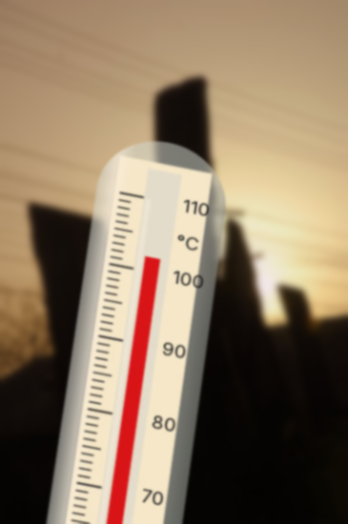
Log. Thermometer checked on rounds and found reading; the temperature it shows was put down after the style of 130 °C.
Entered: 102 °C
